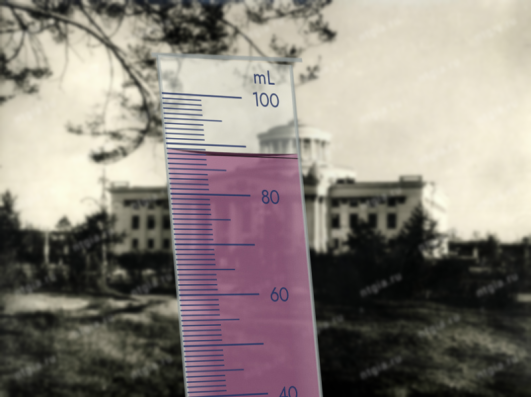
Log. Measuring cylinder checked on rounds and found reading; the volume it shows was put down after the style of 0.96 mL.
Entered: 88 mL
